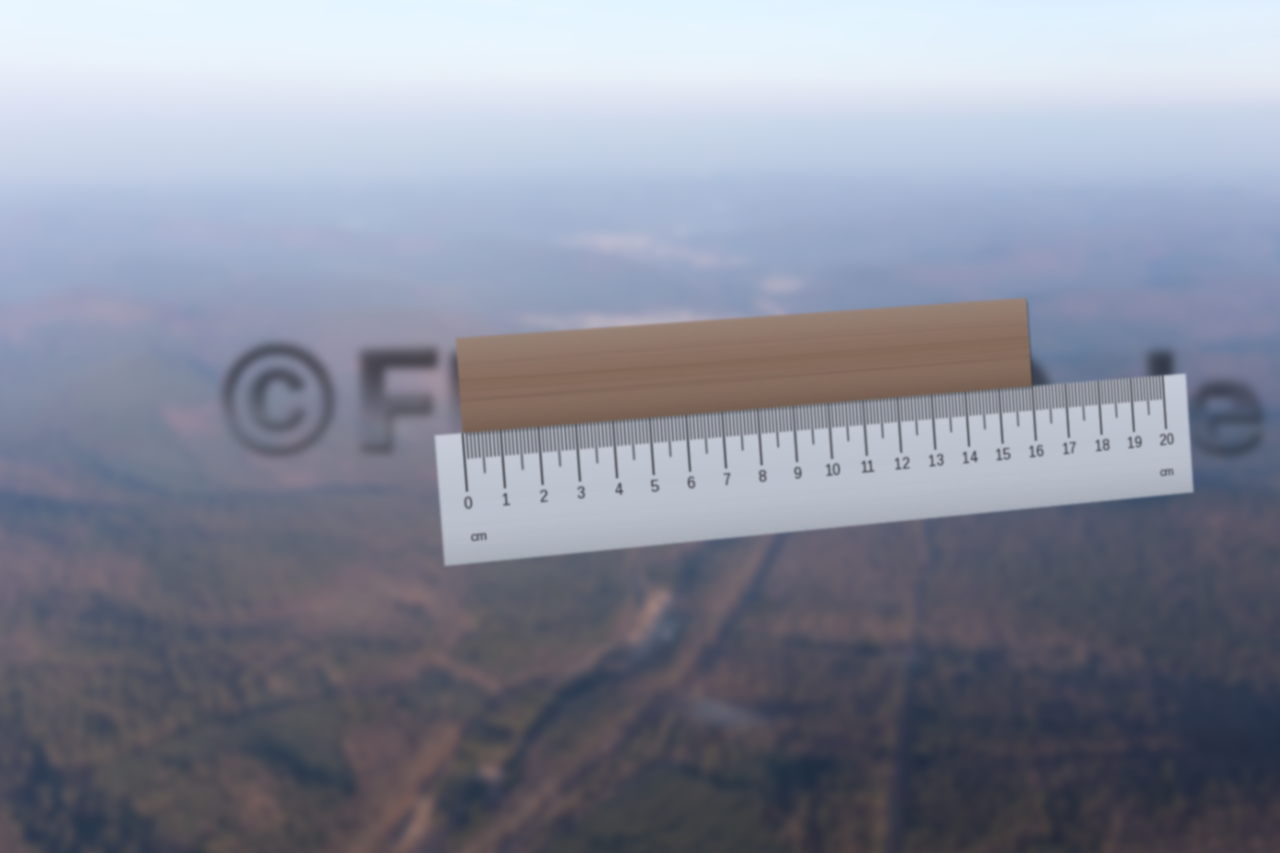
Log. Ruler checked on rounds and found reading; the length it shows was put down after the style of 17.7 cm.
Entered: 16 cm
